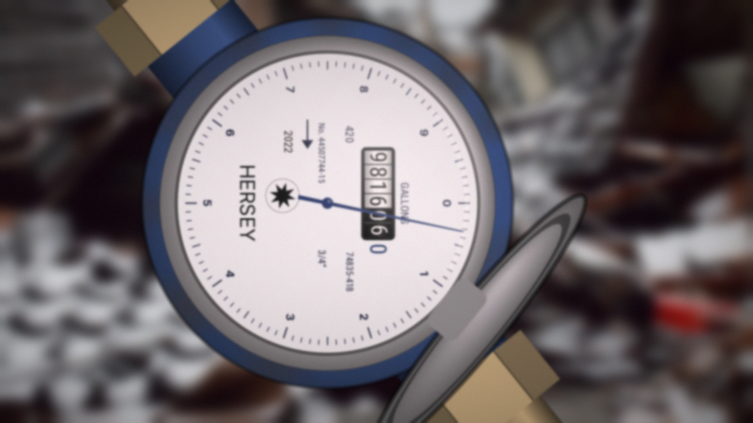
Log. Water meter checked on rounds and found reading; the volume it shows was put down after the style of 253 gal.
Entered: 9816060.3 gal
